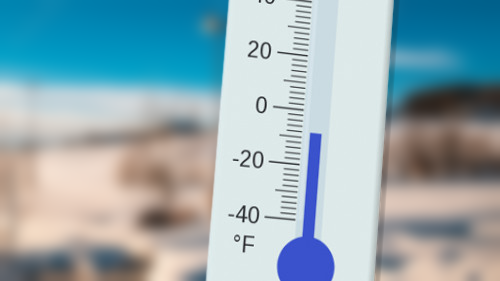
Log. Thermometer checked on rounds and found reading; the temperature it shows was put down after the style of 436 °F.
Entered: -8 °F
